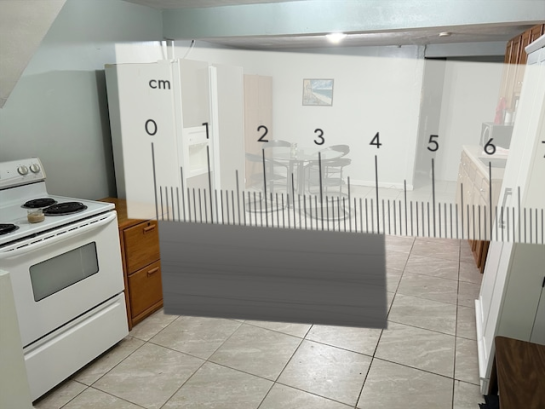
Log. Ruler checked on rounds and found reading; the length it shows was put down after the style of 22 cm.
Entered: 4.1 cm
